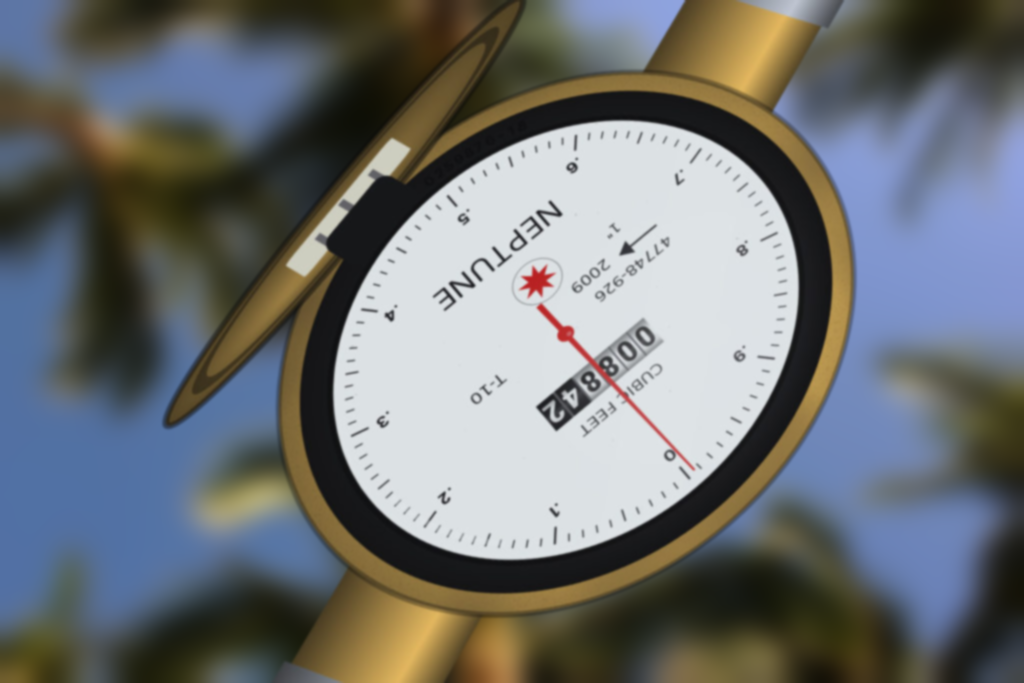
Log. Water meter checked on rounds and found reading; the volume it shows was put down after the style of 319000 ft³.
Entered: 8841.99 ft³
